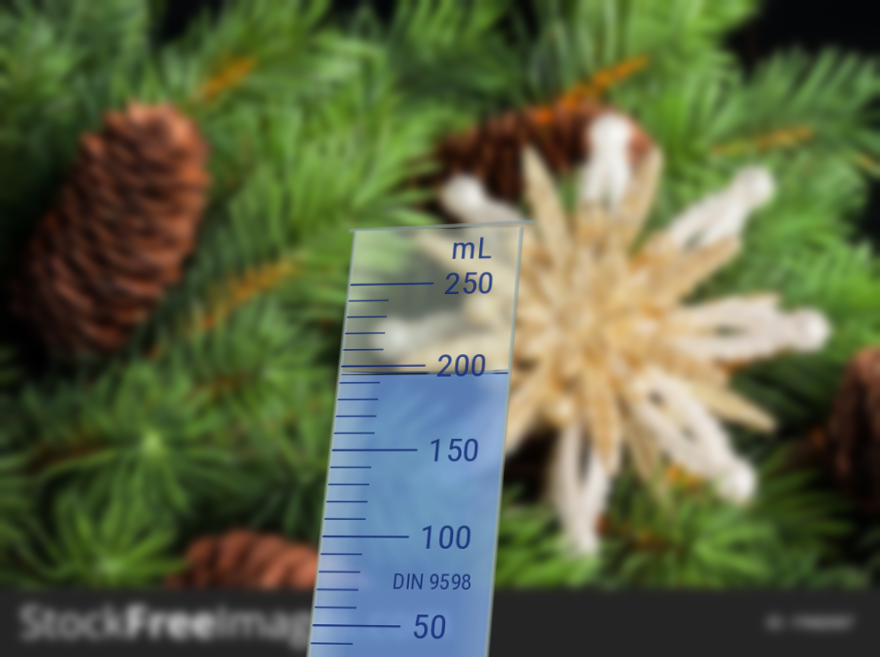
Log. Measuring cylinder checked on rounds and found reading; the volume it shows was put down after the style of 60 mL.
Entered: 195 mL
